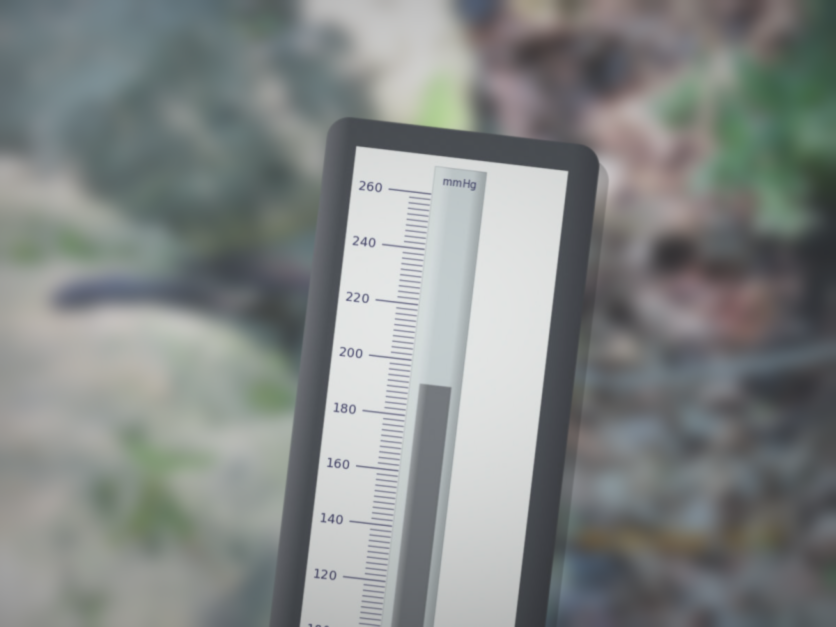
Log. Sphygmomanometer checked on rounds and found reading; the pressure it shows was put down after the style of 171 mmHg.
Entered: 192 mmHg
